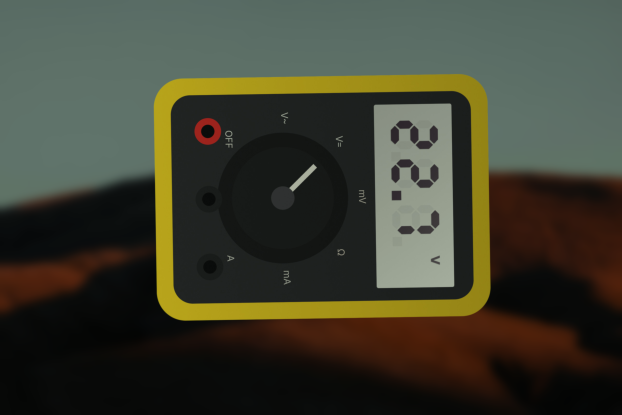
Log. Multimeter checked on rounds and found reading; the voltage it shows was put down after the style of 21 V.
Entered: 22.7 V
